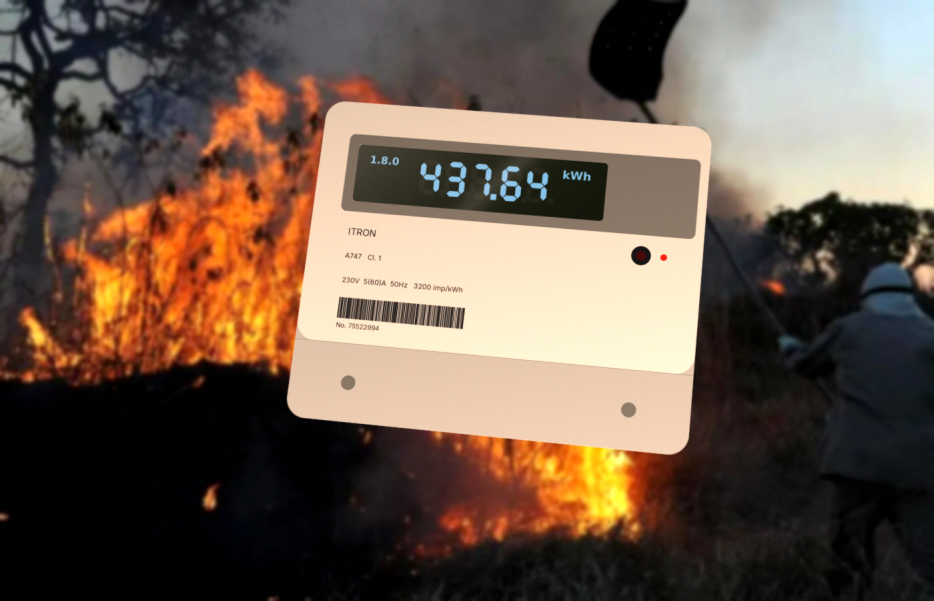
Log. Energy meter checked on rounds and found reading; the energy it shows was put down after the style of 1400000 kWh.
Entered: 437.64 kWh
